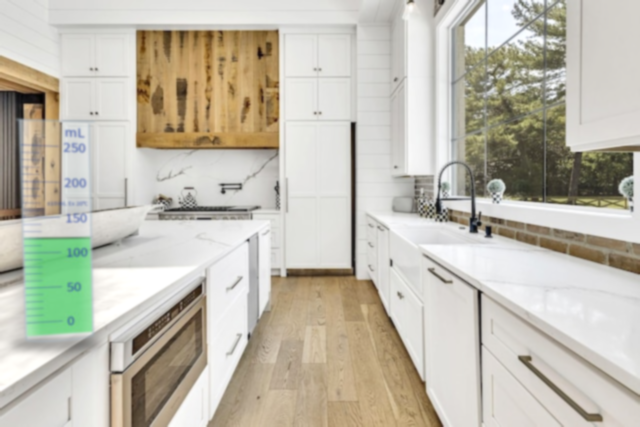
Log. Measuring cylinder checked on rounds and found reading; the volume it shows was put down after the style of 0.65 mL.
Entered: 120 mL
